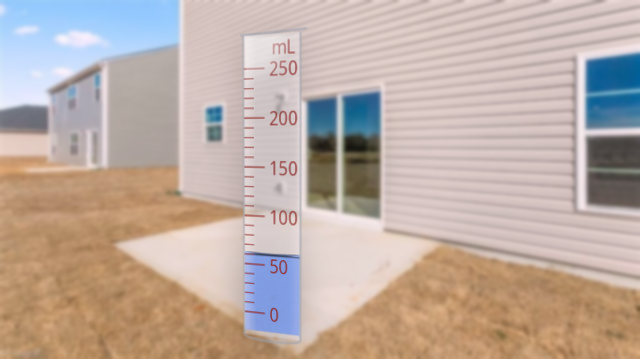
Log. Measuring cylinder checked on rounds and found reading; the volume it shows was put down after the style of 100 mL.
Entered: 60 mL
